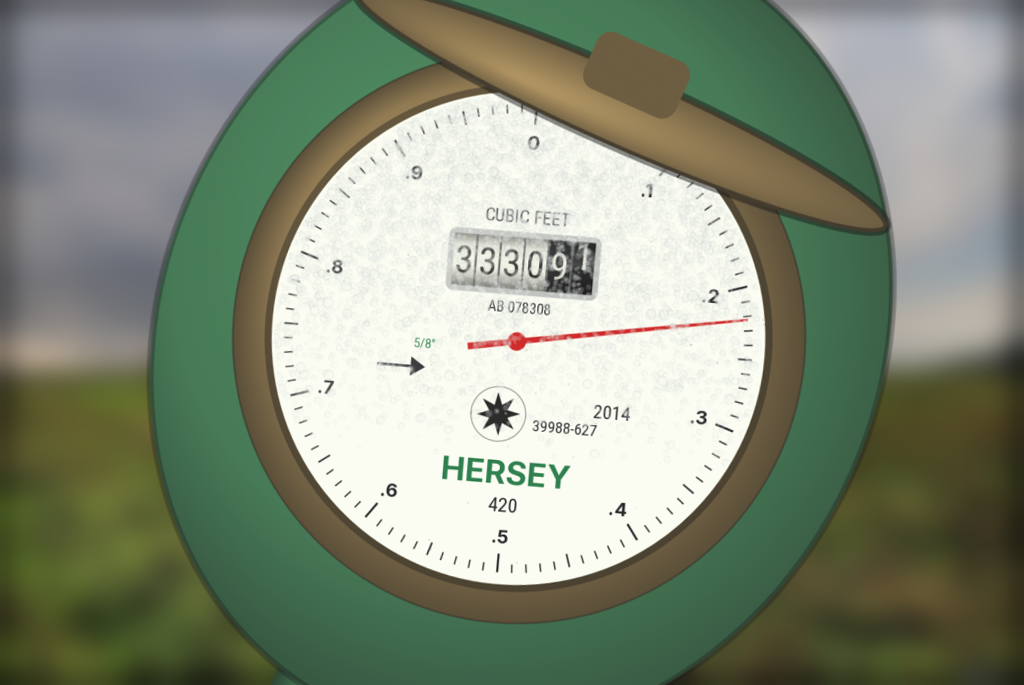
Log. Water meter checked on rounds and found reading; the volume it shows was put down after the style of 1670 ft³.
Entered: 333091.22 ft³
